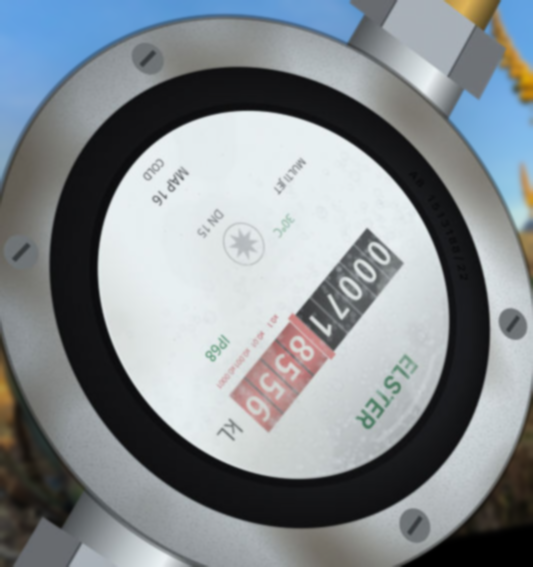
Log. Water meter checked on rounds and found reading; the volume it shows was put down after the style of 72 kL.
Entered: 71.8556 kL
